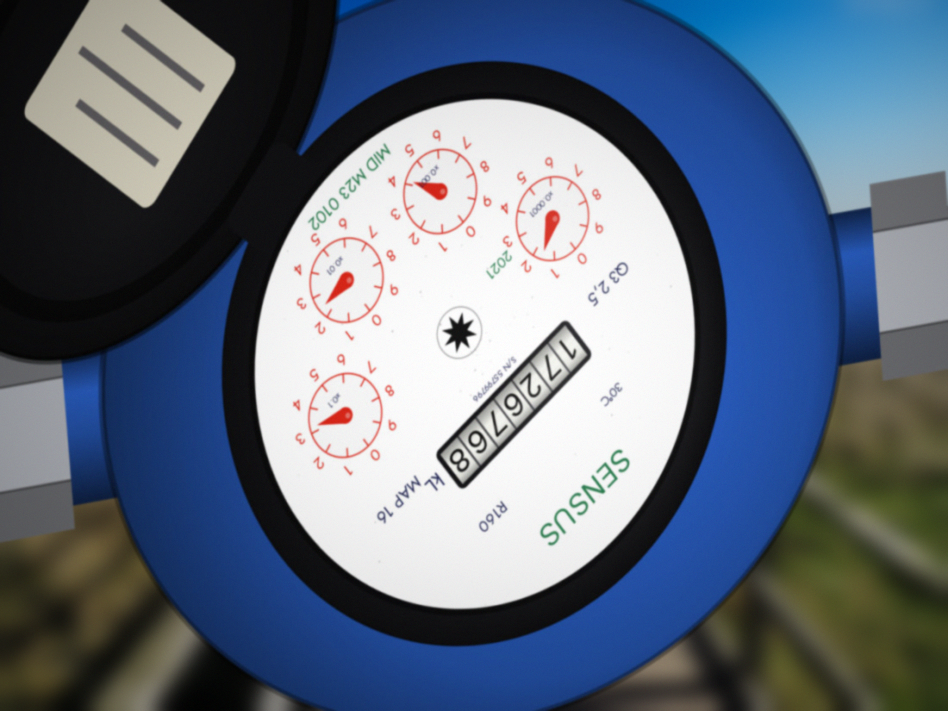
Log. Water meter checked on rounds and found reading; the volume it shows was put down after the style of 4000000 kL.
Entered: 1726768.3241 kL
